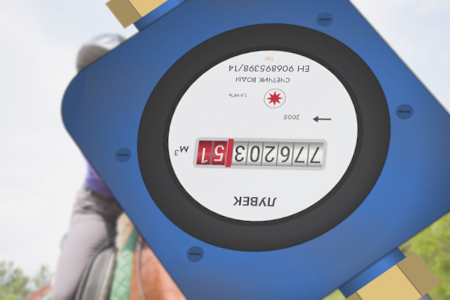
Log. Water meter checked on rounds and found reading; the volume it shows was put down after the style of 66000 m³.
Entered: 776203.51 m³
